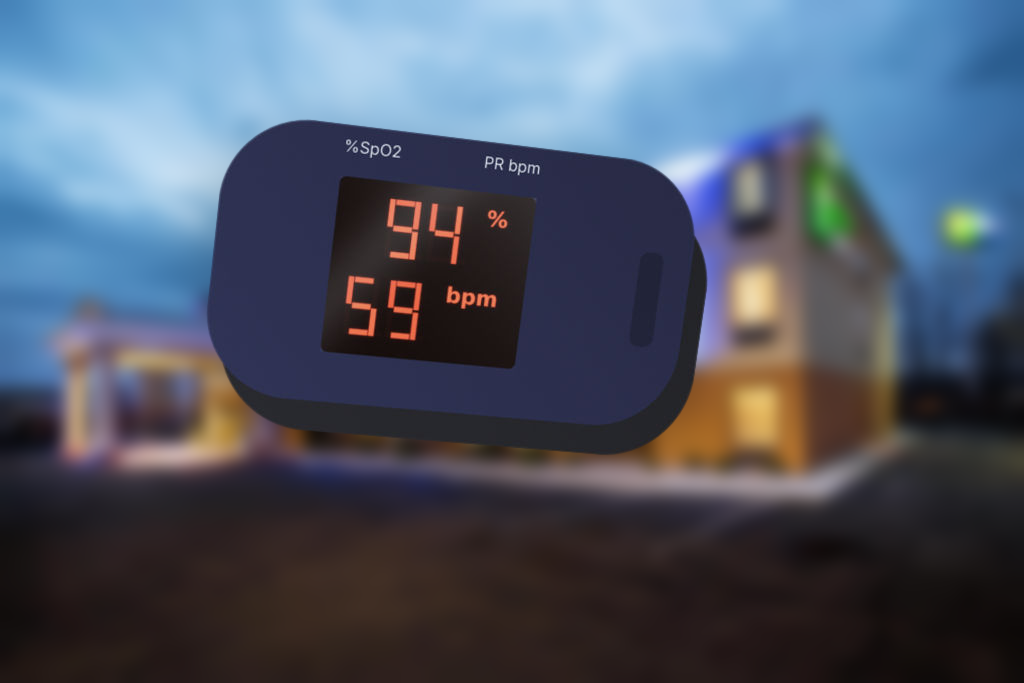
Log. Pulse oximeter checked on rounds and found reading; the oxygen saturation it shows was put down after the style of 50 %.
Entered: 94 %
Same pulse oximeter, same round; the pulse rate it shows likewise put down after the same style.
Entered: 59 bpm
